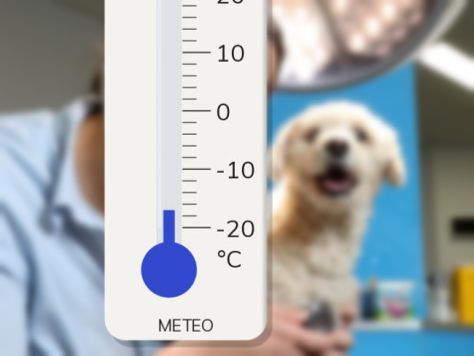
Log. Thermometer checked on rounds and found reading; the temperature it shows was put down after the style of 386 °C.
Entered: -17 °C
